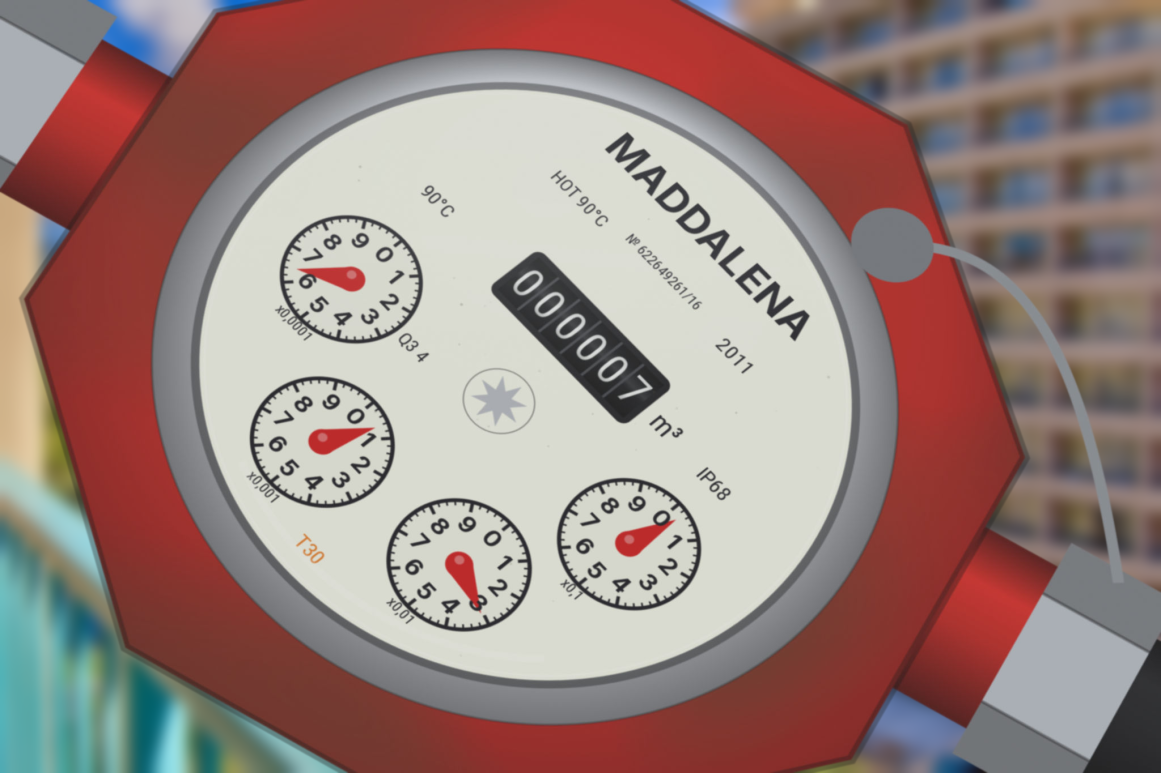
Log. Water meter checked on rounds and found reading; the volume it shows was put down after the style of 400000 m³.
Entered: 7.0306 m³
